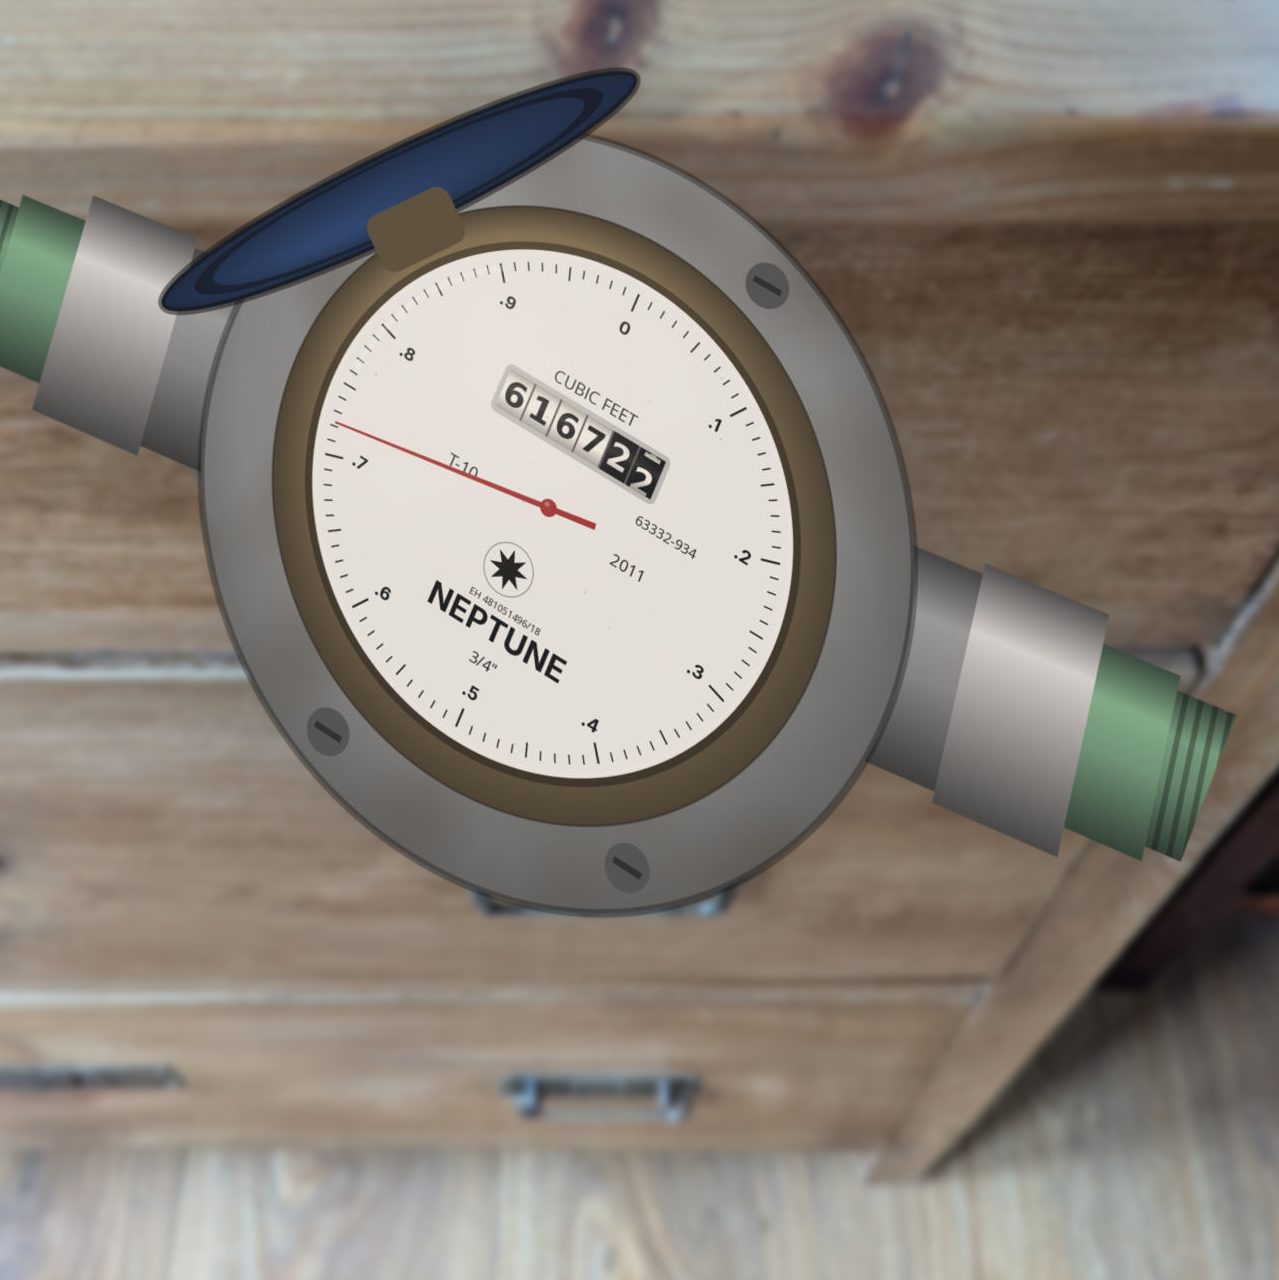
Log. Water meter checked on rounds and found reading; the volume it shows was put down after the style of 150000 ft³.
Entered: 616721.72 ft³
